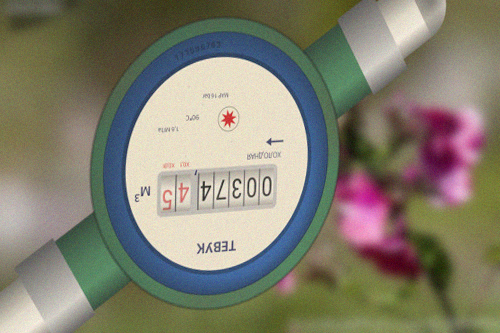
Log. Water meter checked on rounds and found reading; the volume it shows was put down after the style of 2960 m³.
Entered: 374.45 m³
